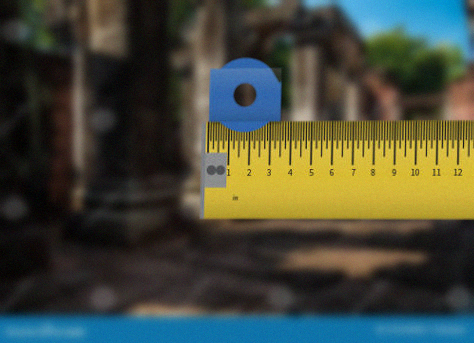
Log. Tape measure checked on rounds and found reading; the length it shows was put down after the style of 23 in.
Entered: 3.5 in
